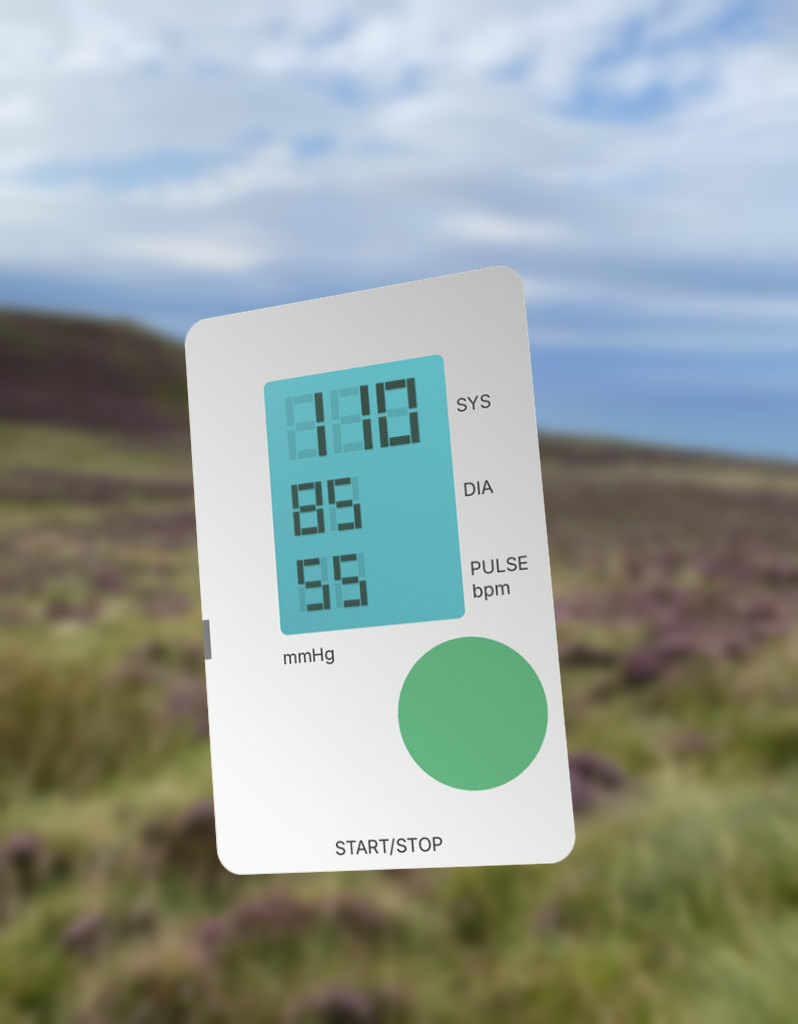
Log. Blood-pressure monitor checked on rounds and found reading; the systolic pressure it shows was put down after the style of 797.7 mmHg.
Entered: 110 mmHg
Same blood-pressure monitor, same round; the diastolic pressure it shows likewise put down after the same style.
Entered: 85 mmHg
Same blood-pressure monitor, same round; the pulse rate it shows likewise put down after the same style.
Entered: 55 bpm
